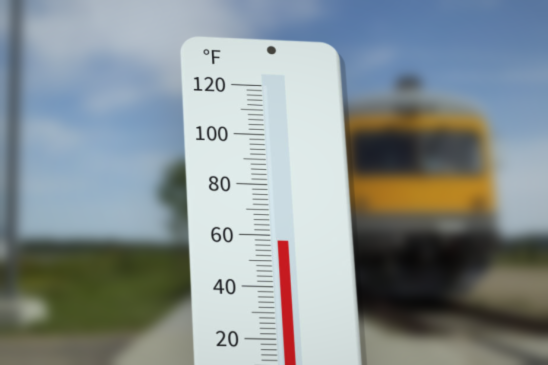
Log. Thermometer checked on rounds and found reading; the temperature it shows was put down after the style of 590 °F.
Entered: 58 °F
